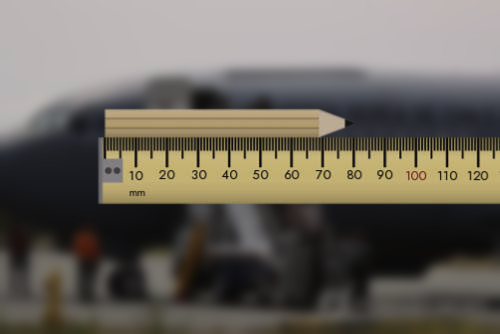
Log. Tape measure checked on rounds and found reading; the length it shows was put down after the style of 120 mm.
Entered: 80 mm
